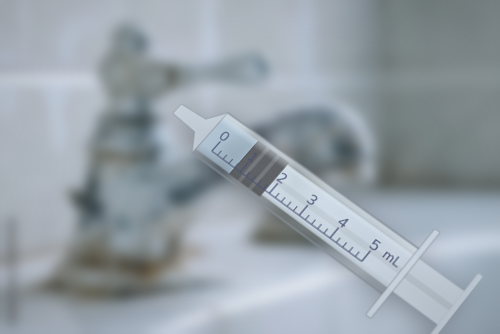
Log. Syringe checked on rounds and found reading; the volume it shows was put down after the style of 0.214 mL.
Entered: 0.8 mL
